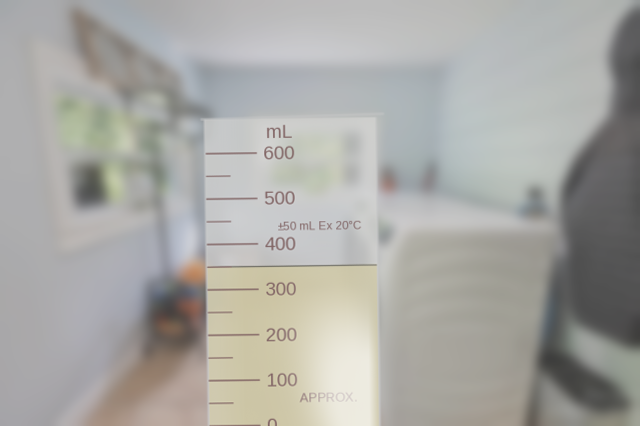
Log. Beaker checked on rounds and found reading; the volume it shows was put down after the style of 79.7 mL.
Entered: 350 mL
